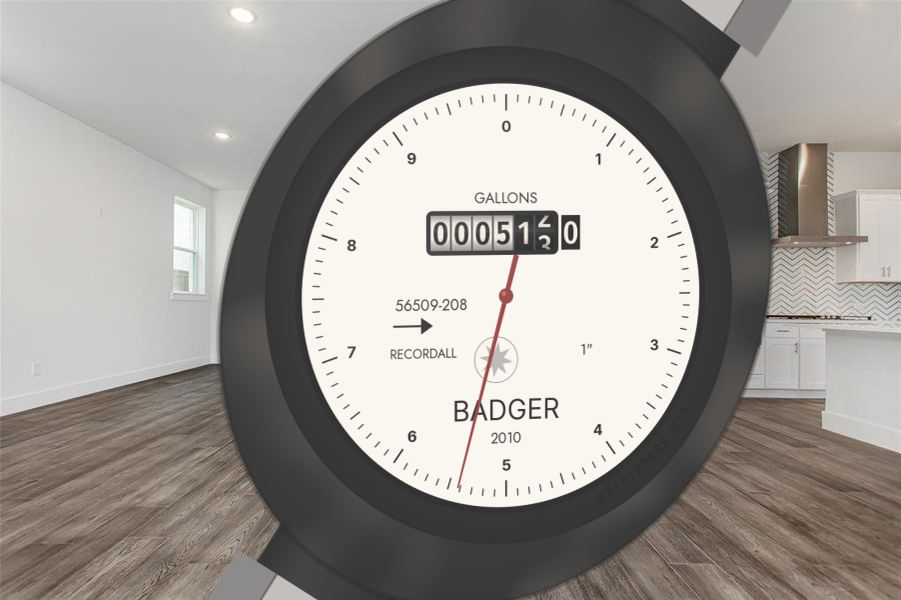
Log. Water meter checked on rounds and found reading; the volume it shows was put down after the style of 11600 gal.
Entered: 5125.4 gal
